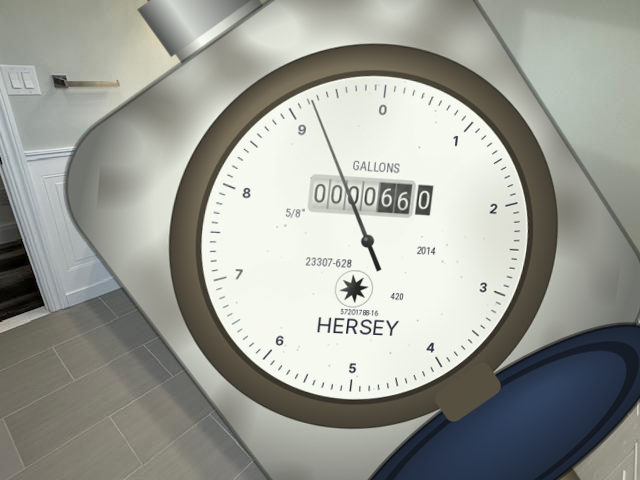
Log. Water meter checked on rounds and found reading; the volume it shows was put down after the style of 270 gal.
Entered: 659.2 gal
